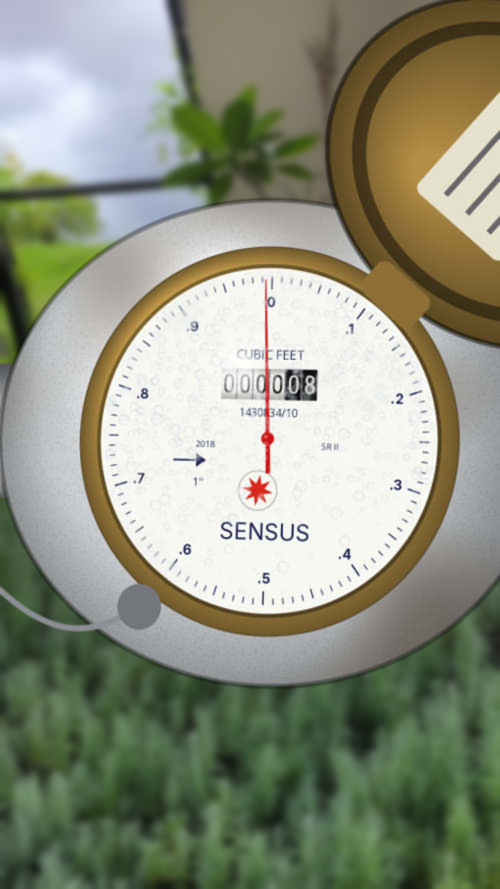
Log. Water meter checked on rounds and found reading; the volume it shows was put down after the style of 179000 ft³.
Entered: 7.99 ft³
